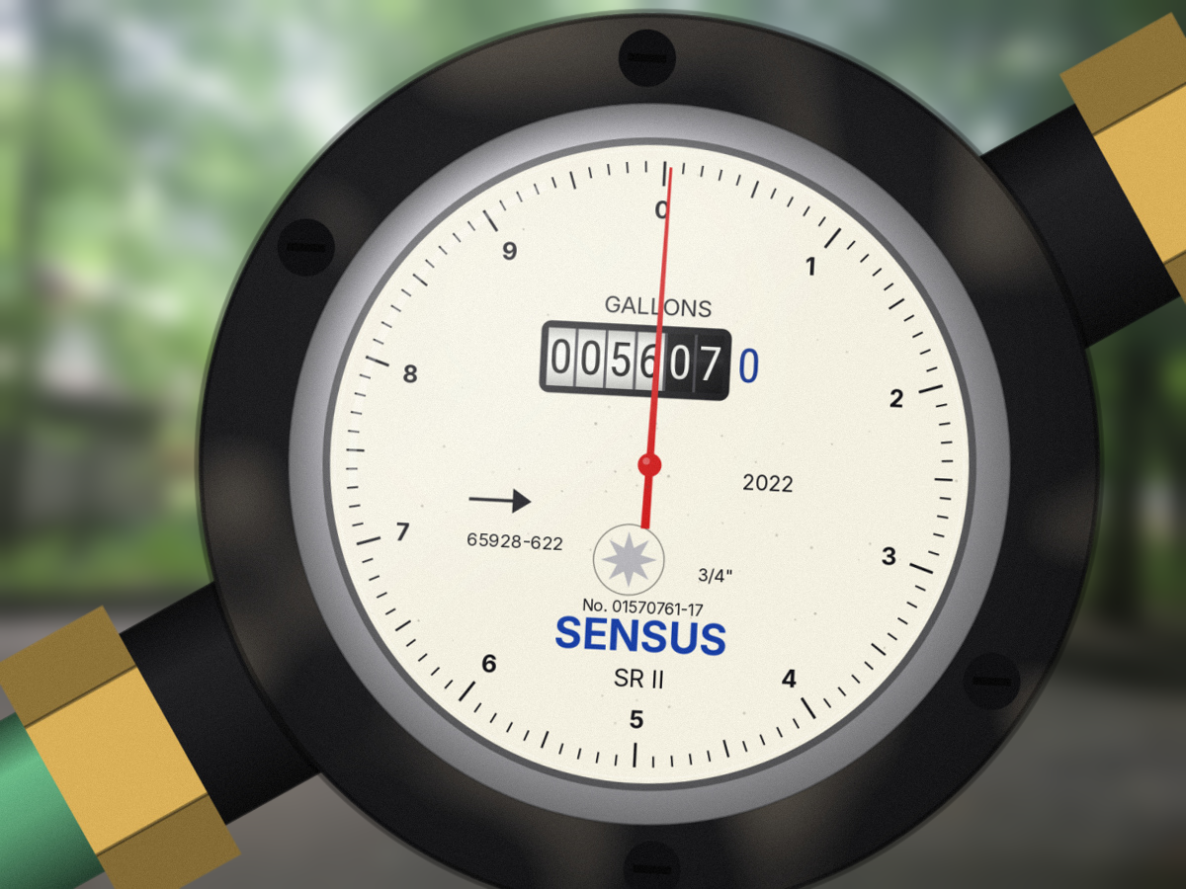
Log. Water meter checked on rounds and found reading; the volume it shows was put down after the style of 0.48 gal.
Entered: 56070.0 gal
